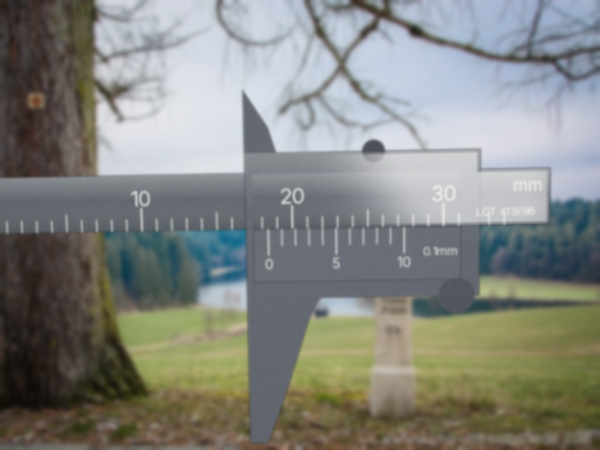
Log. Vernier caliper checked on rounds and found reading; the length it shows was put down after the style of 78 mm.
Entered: 18.4 mm
